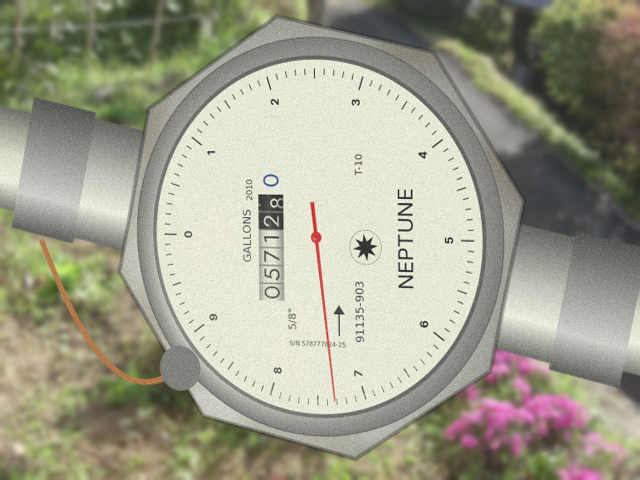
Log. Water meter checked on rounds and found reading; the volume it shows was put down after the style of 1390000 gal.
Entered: 571277.3 gal
